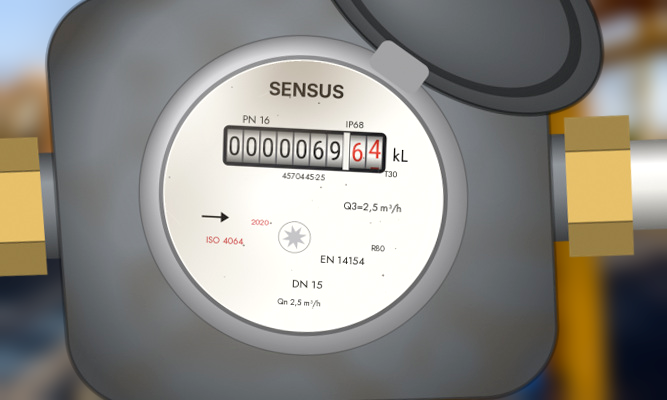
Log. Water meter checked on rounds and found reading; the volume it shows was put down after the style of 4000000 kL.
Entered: 69.64 kL
